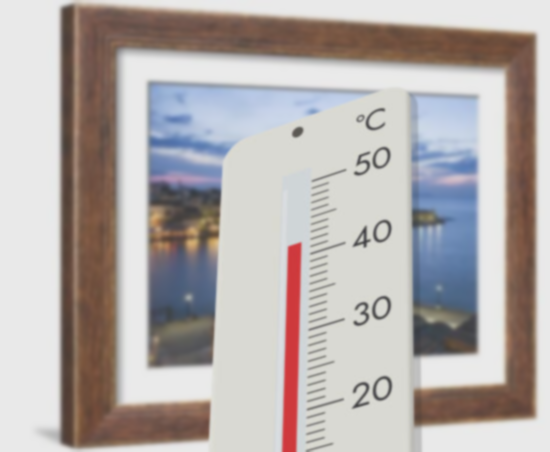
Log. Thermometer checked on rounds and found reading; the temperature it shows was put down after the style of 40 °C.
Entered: 42 °C
